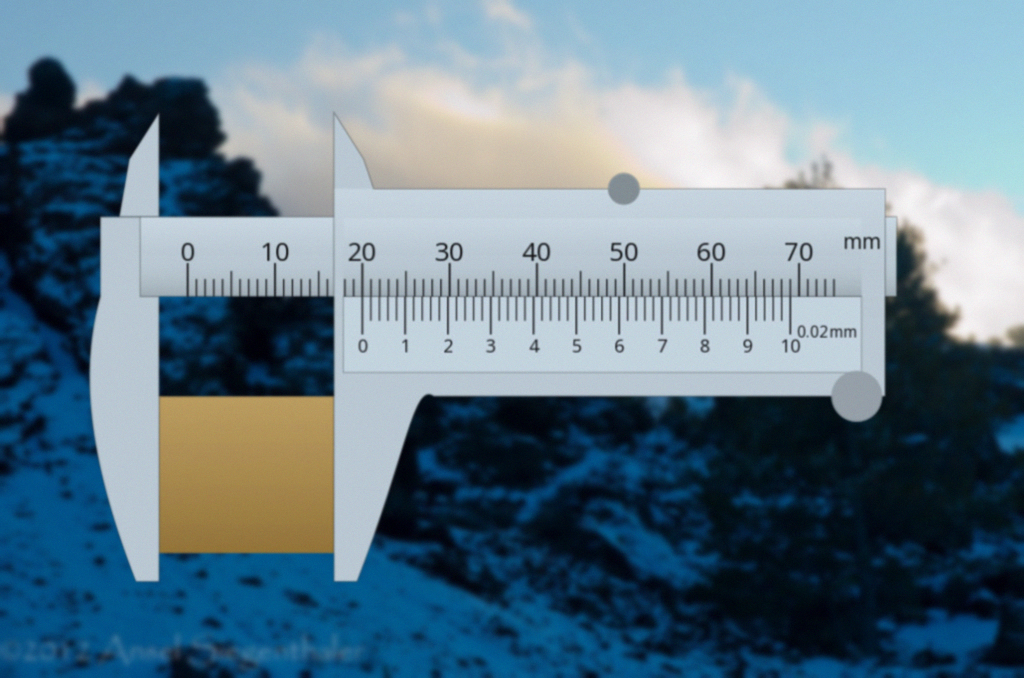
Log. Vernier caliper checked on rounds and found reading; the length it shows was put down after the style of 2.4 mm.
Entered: 20.0 mm
